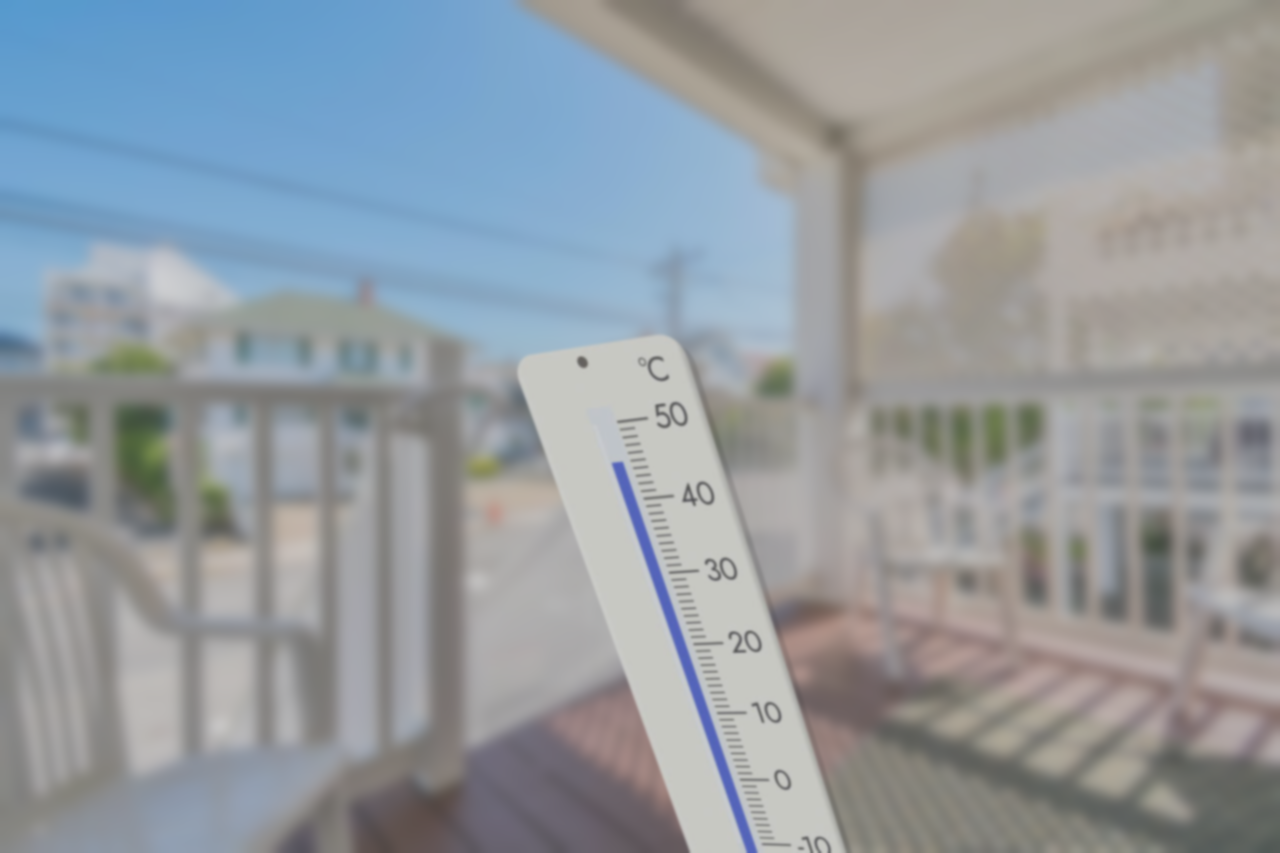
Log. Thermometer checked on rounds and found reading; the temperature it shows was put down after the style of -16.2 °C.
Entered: 45 °C
